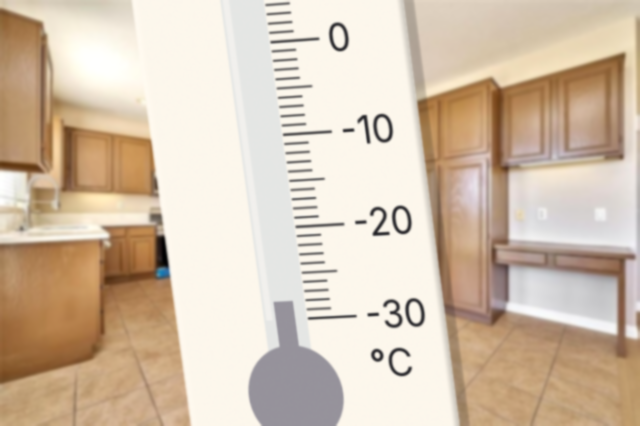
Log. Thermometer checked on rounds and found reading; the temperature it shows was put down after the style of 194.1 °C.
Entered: -28 °C
